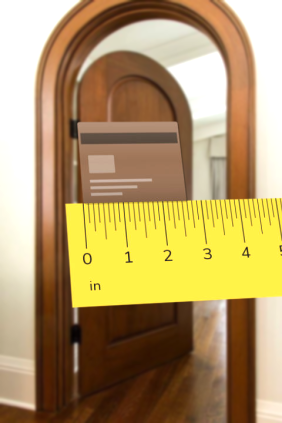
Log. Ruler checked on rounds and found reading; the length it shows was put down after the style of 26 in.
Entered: 2.625 in
